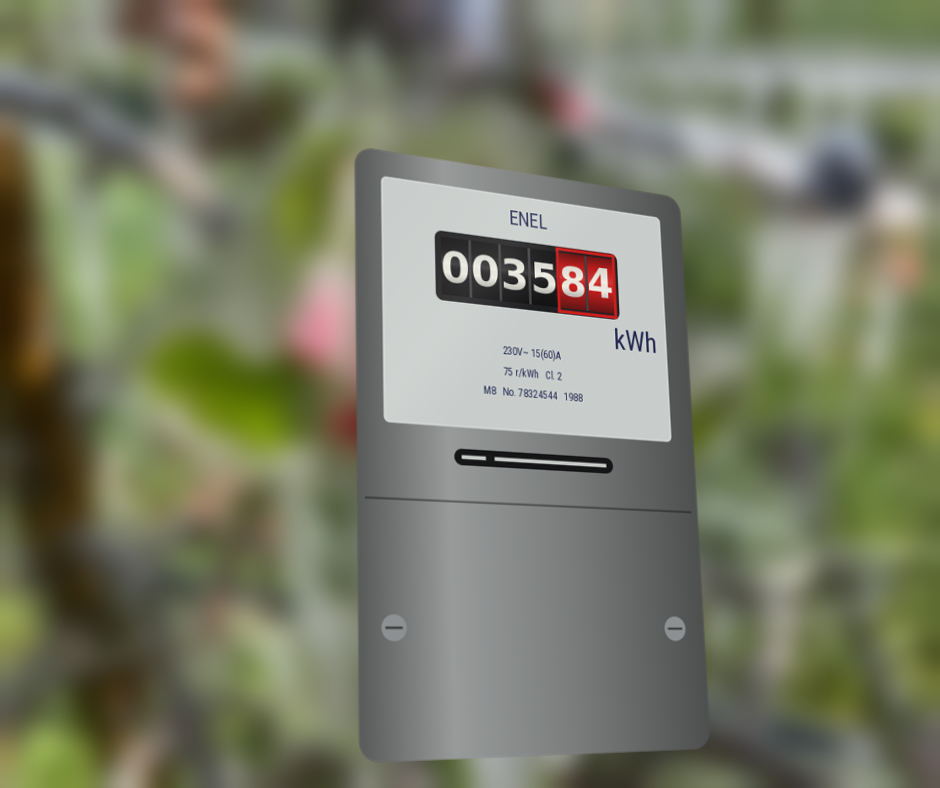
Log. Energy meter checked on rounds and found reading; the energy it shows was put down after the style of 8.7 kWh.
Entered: 35.84 kWh
